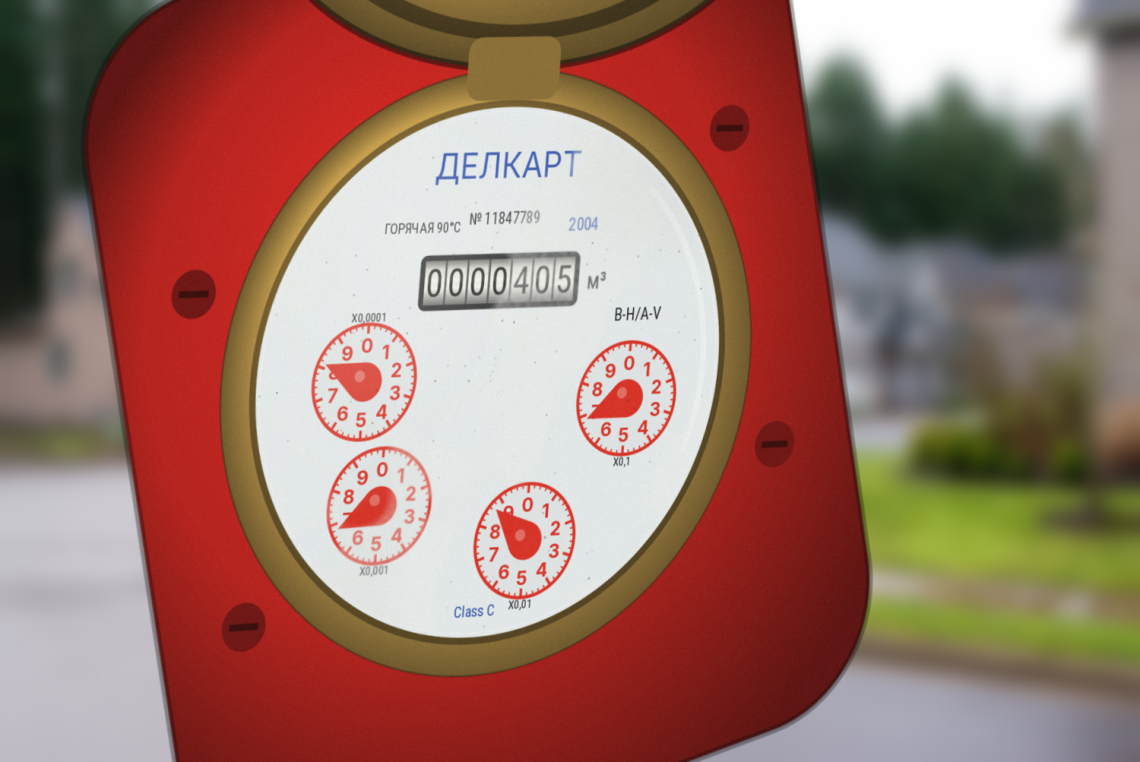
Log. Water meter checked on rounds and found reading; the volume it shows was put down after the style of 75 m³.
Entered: 405.6868 m³
